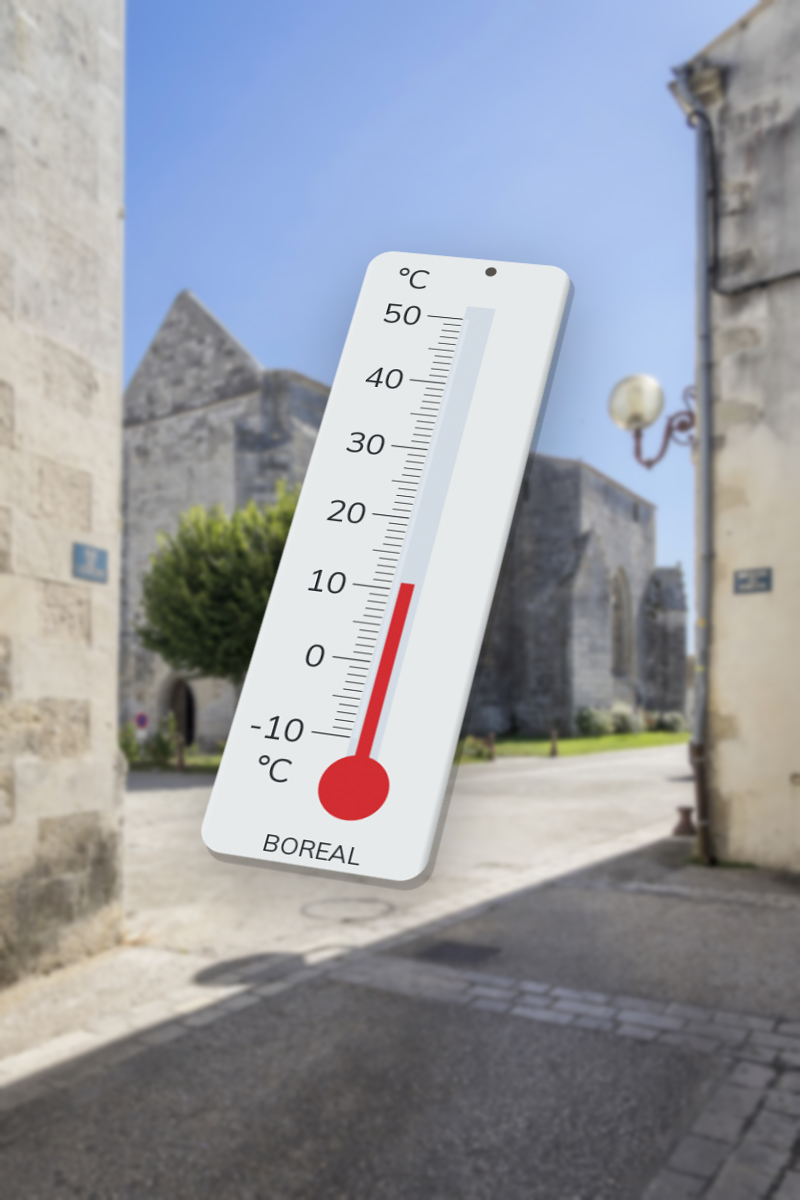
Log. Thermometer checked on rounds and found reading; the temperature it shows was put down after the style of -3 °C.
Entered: 11 °C
